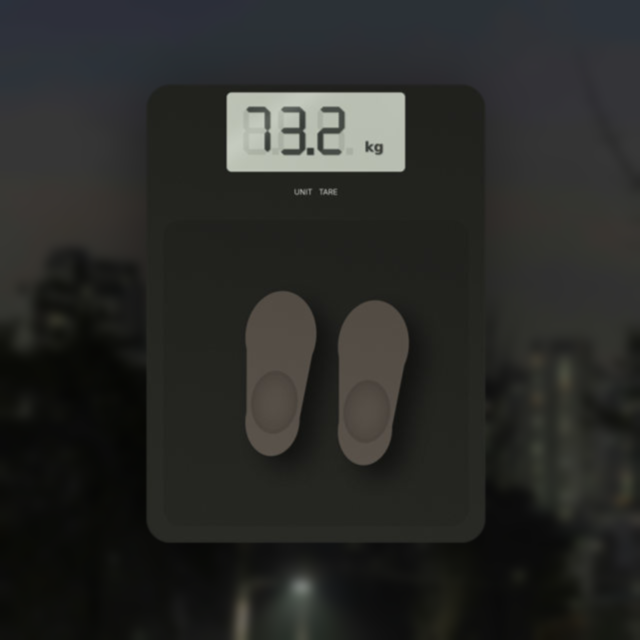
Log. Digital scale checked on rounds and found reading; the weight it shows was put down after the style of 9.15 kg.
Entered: 73.2 kg
